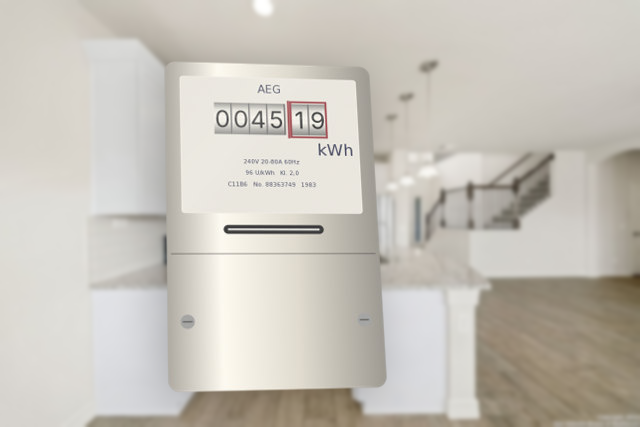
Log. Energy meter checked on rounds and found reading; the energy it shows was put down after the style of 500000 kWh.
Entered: 45.19 kWh
